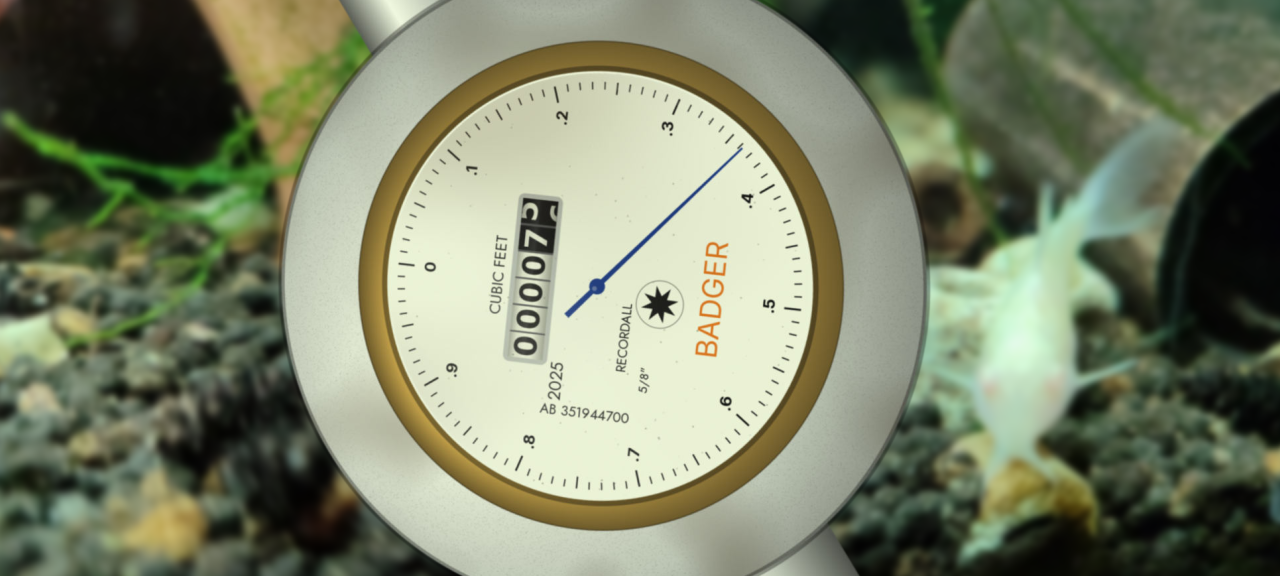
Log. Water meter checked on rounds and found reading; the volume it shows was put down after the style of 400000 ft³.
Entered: 75.36 ft³
